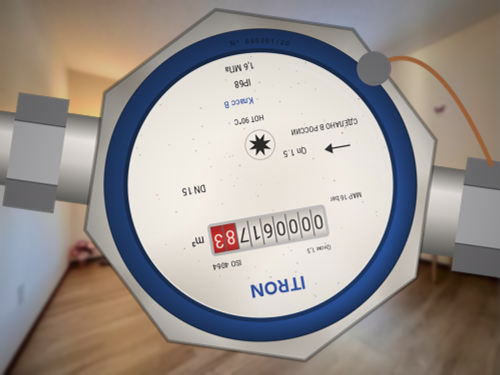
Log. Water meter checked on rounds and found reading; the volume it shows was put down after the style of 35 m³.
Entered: 617.83 m³
